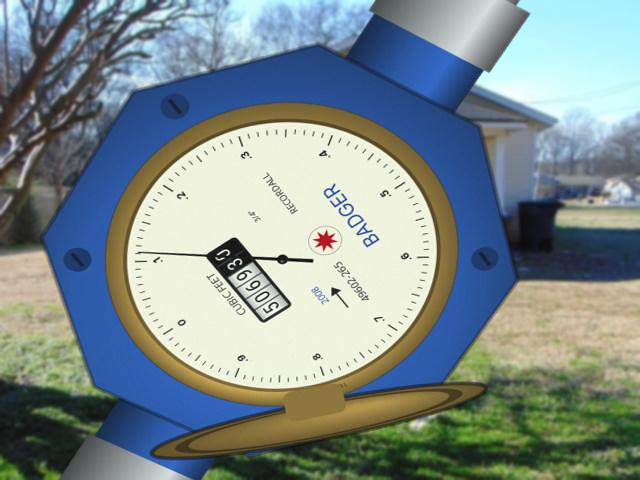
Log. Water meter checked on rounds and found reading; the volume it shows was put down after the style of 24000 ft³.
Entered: 506930.11 ft³
